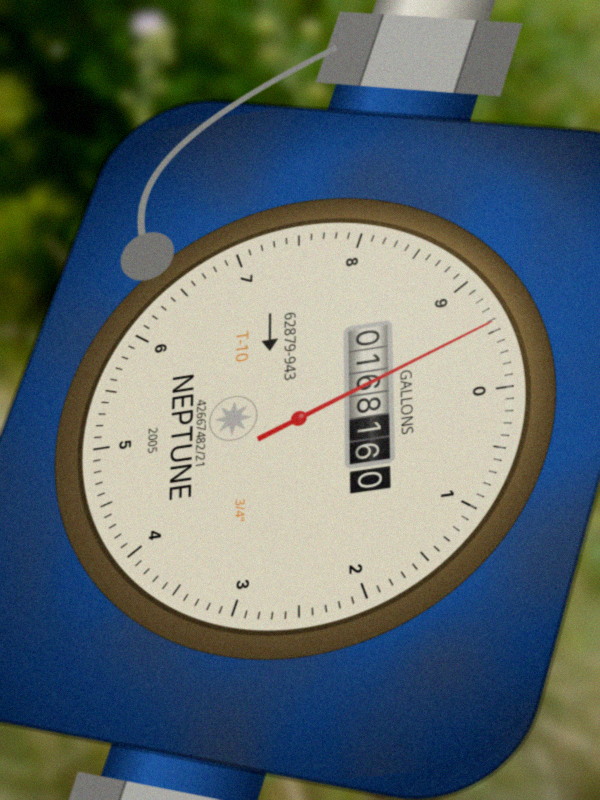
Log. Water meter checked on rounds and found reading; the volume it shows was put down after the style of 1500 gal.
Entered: 168159.4 gal
